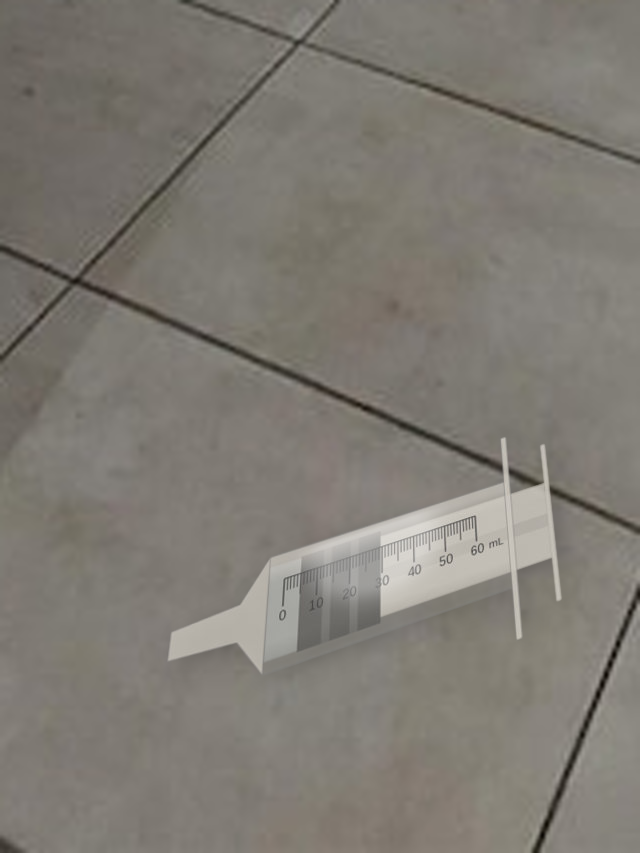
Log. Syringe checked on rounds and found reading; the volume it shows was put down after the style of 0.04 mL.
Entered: 5 mL
